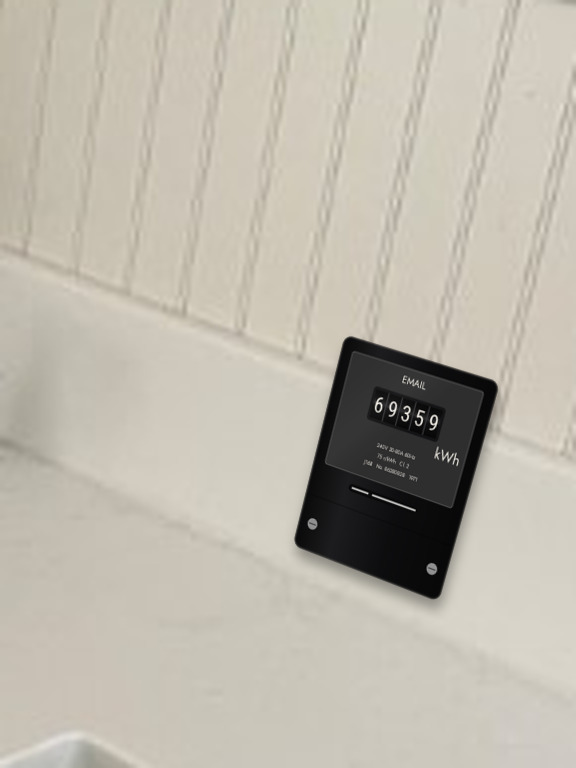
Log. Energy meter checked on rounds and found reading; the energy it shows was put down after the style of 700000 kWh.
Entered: 69359 kWh
